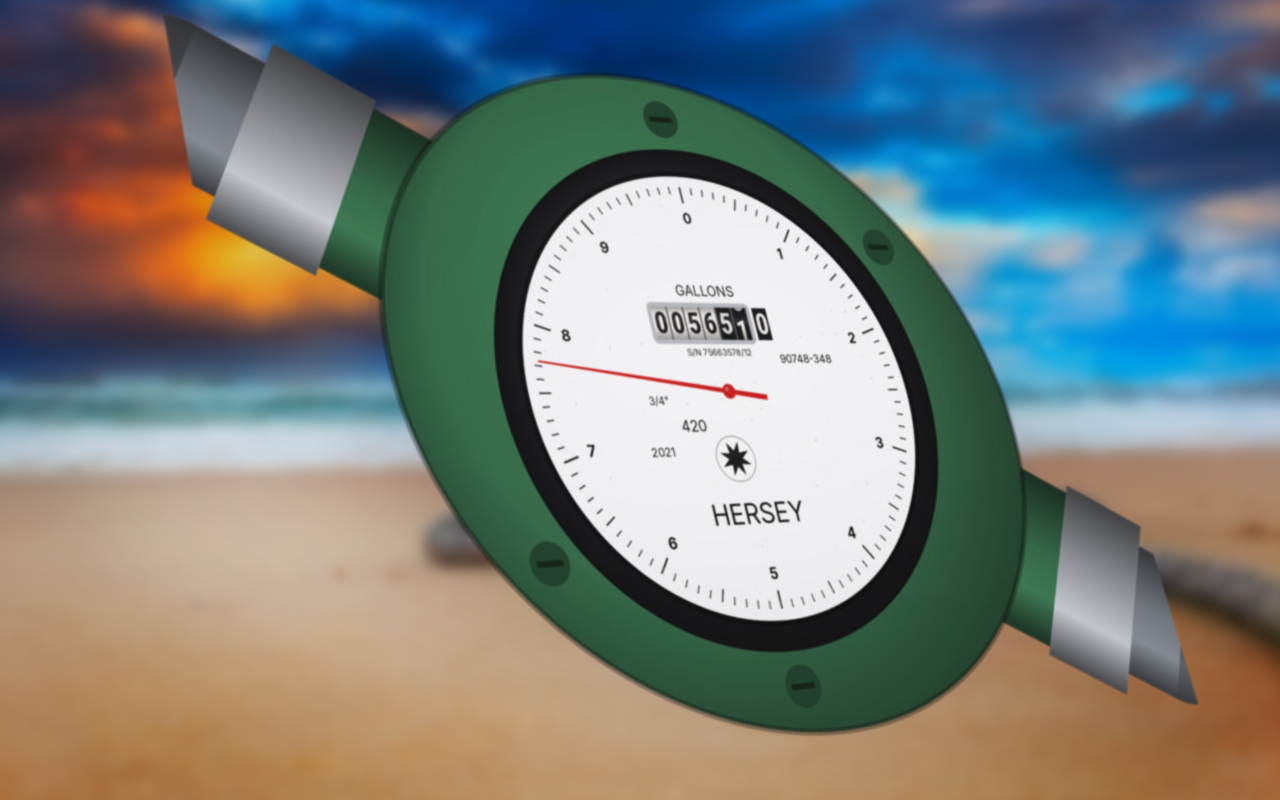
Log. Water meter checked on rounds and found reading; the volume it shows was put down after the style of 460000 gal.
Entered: 56507.7 gal
